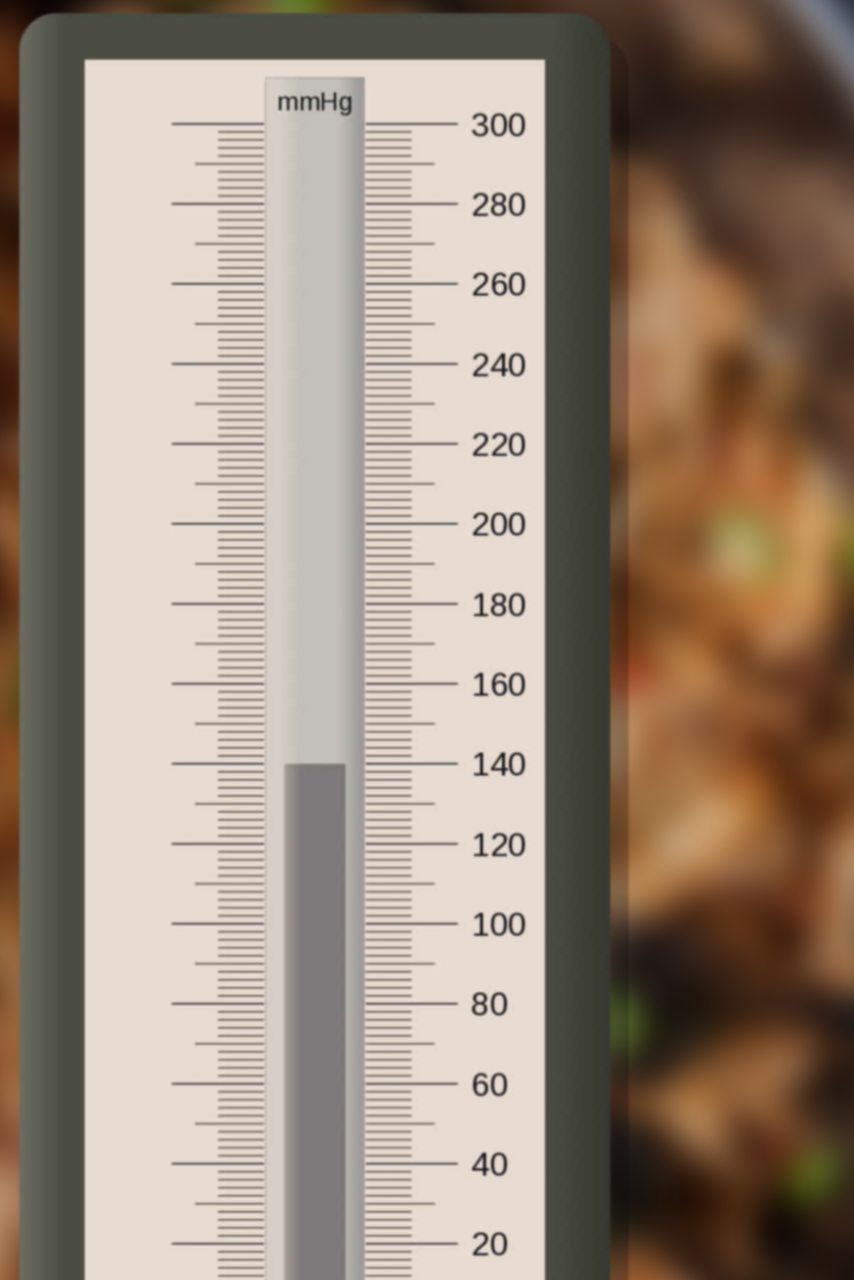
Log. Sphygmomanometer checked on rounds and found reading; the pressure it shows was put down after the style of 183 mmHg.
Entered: 140 mmHg
